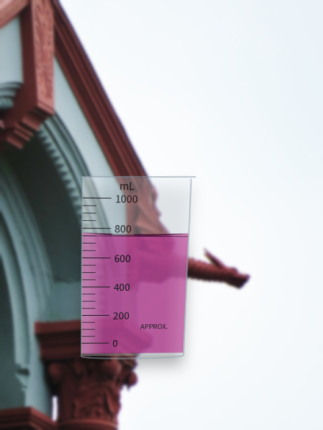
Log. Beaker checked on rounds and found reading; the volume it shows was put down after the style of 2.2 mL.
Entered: 750 mL
